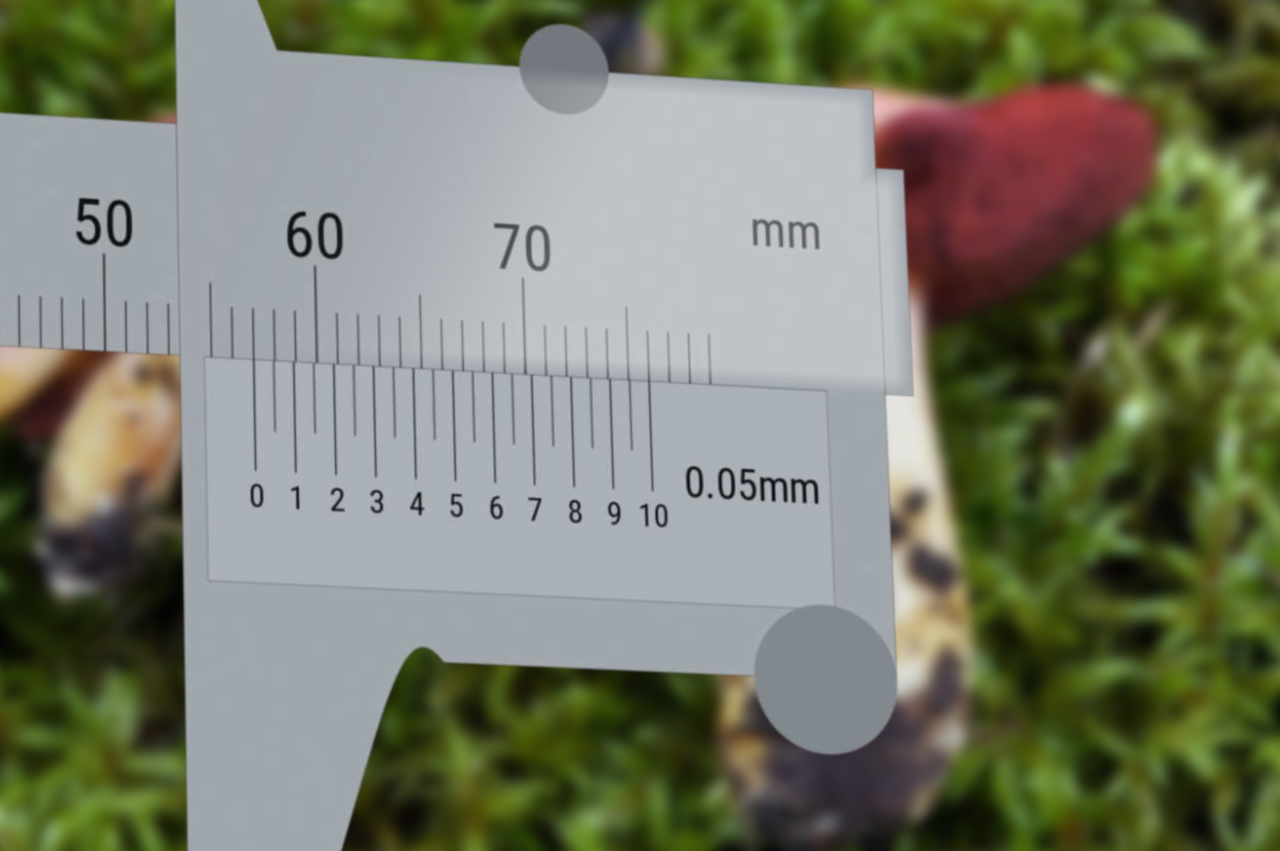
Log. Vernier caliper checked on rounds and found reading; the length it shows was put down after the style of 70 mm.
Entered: 57.0 mm
